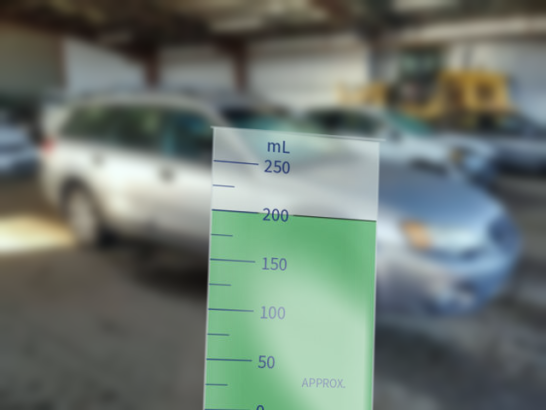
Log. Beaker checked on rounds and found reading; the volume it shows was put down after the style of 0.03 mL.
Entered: 200 mL
